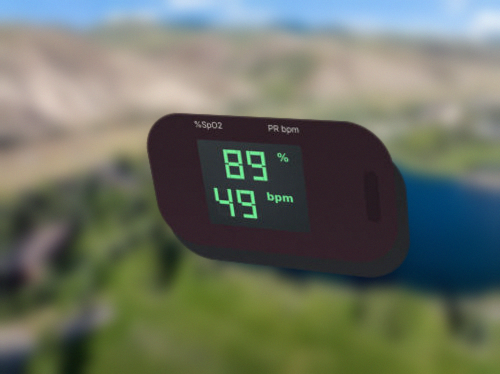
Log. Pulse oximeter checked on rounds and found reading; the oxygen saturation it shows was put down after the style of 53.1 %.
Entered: 89 %
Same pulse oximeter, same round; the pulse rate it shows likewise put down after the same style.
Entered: 49 bpm
